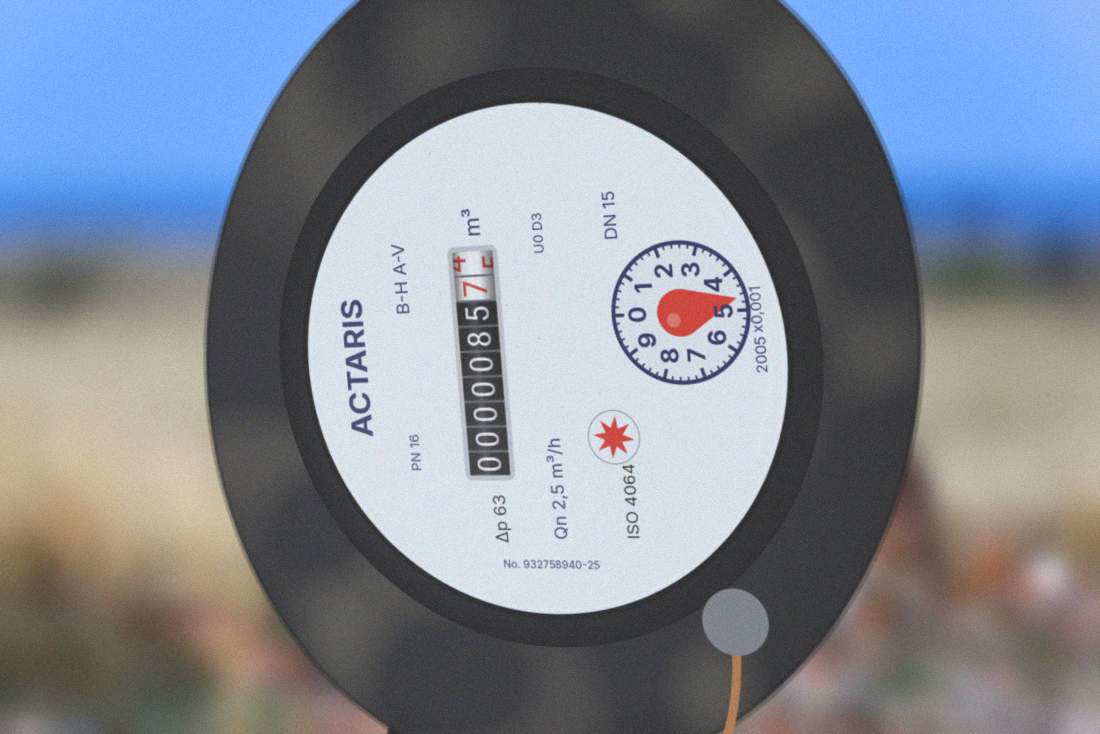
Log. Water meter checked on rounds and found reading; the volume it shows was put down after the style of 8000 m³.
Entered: 85.744 m³
